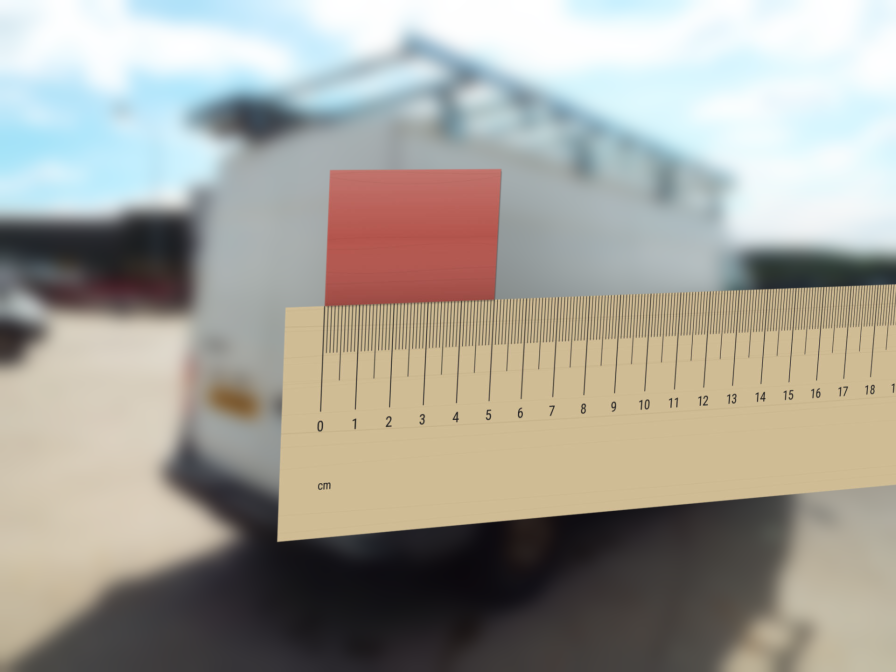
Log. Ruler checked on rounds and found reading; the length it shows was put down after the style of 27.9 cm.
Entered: 5 cm
